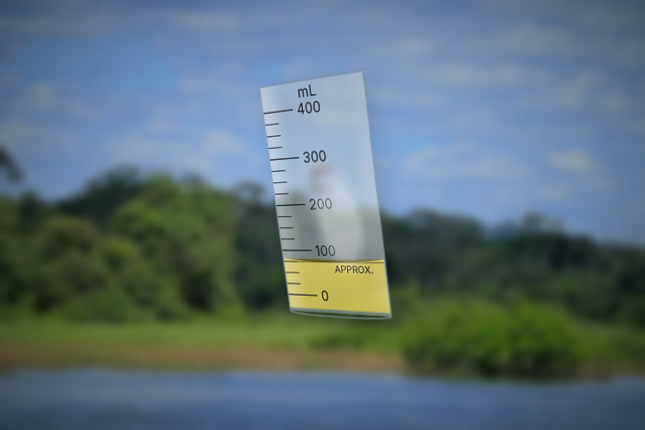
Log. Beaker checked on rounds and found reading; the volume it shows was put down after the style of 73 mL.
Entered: 75 mL
